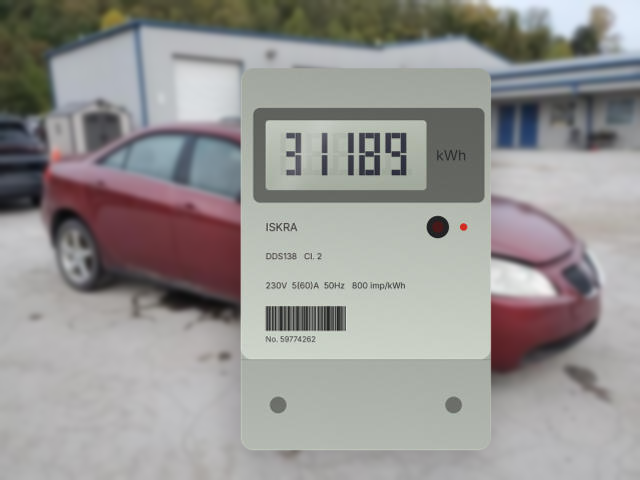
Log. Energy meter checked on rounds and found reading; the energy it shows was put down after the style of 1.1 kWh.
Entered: 31189 kWh
